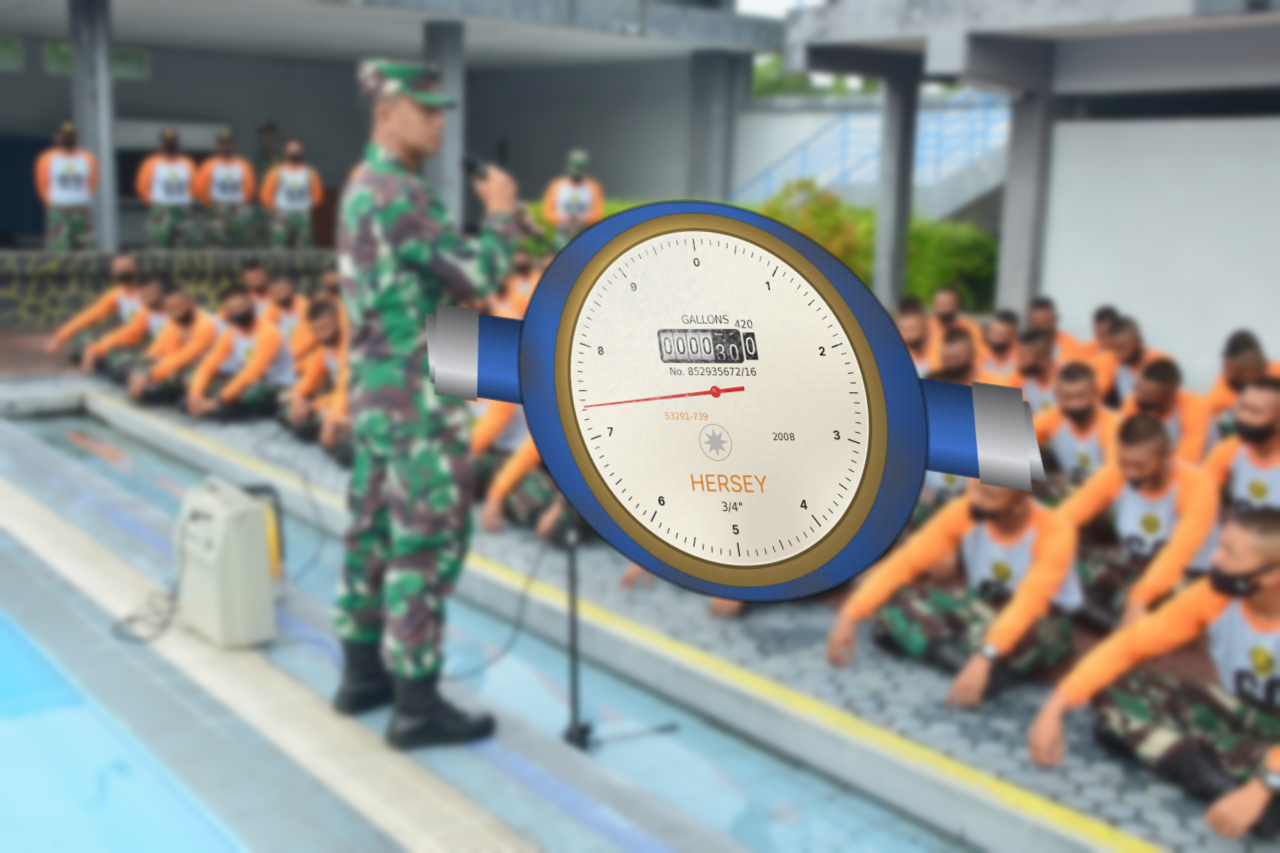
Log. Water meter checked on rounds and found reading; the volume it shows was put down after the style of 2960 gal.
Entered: 297.3 gal
